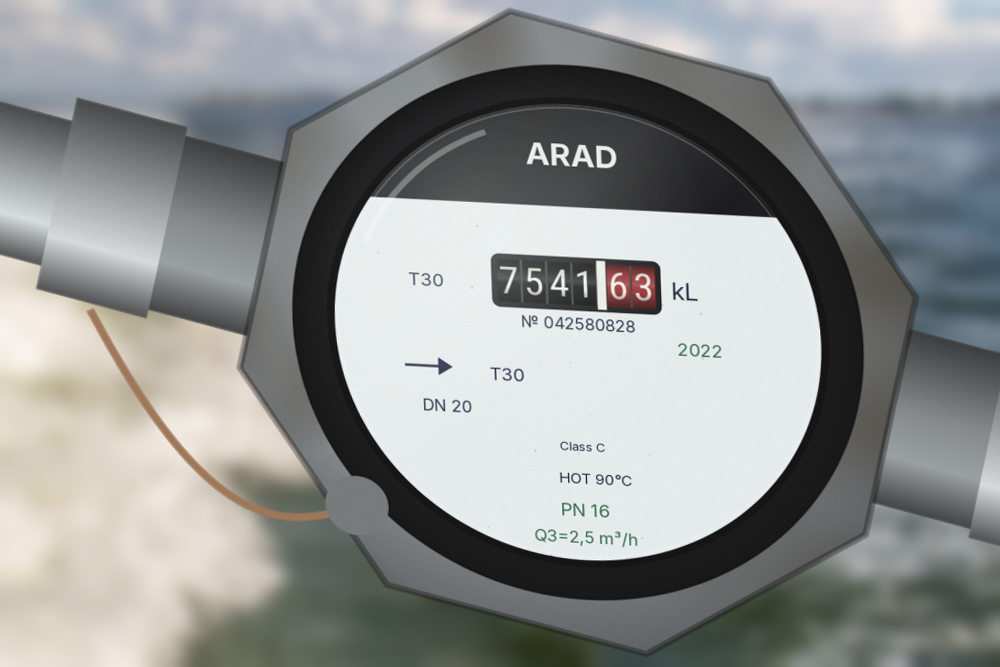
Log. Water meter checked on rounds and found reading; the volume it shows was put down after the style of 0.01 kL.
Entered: 7541.63 kL
